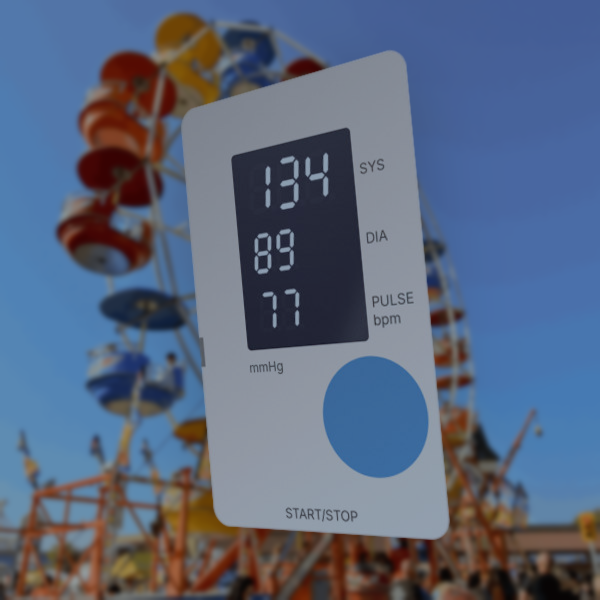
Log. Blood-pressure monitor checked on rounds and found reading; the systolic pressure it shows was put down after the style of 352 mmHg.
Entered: 134 mmHg
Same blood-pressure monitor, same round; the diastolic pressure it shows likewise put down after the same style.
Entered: 89 mmHg
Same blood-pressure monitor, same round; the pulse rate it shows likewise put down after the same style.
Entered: 77 bpm
